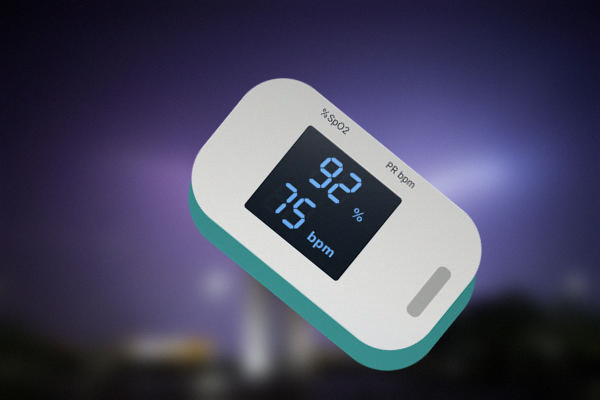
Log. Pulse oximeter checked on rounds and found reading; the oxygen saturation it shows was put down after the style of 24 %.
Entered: 92 %
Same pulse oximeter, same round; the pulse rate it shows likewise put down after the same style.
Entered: 75 bpm
